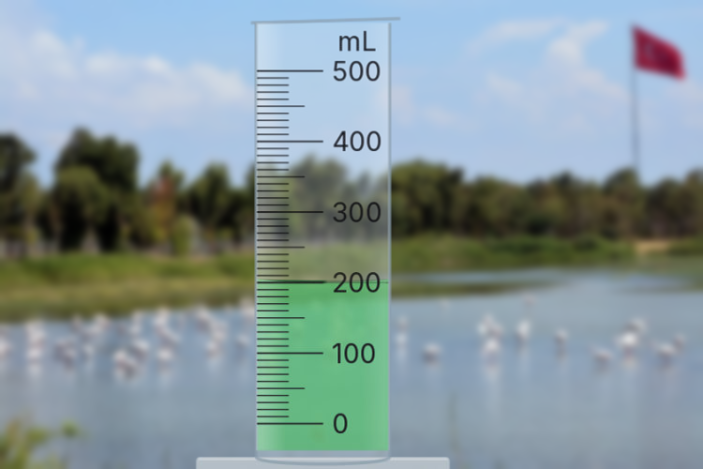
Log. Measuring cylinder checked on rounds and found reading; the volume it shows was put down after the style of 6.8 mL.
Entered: 200 mL
